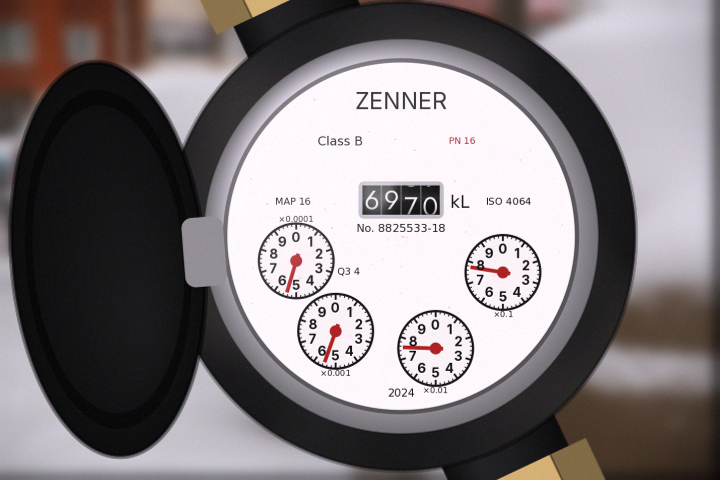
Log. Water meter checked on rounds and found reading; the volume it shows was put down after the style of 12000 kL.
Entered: 6969.7755 kL
